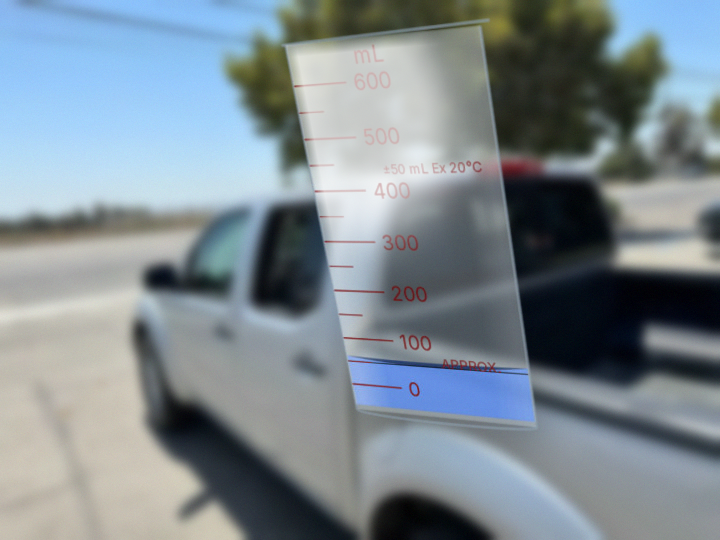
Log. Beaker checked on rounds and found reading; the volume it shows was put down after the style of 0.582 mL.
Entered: 50 mL
